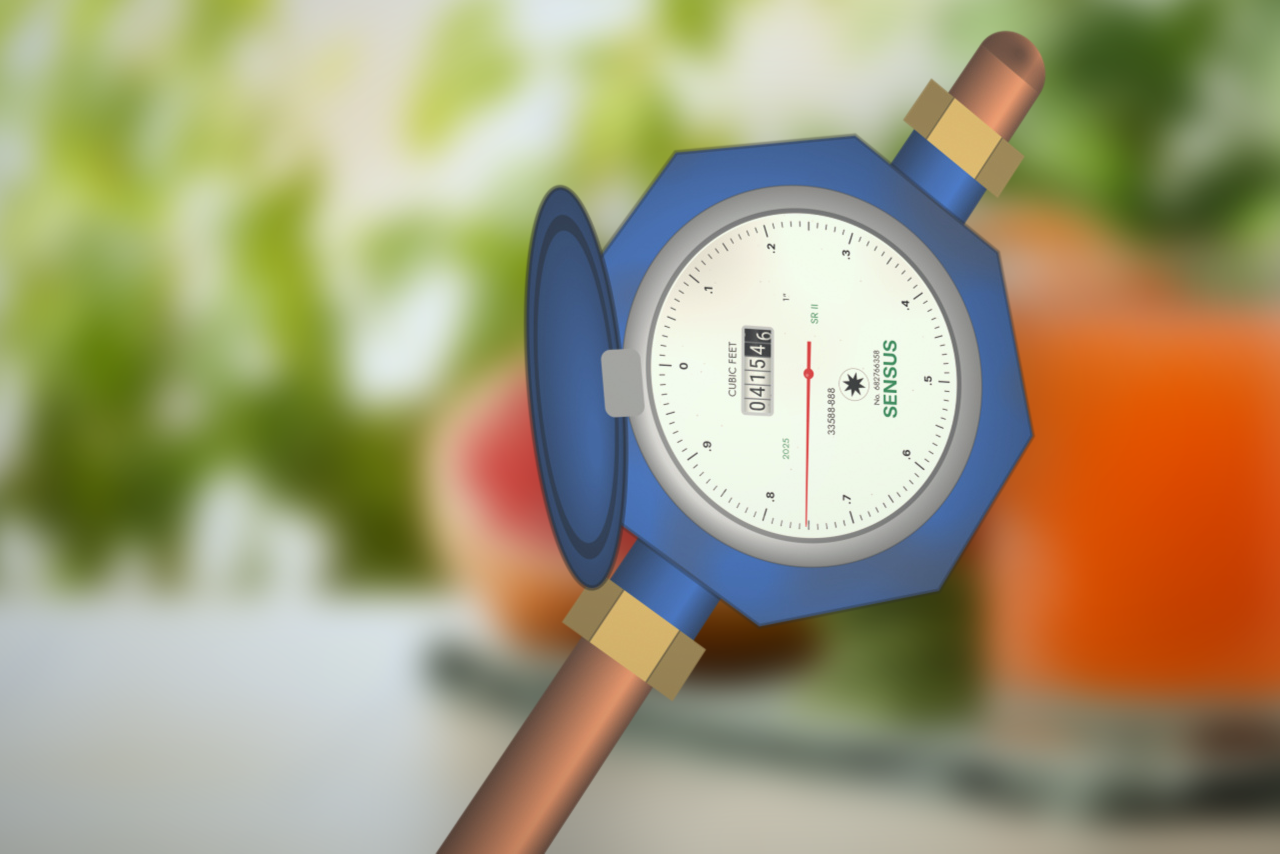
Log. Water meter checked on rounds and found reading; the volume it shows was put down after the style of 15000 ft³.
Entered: 41545.75 ft³
